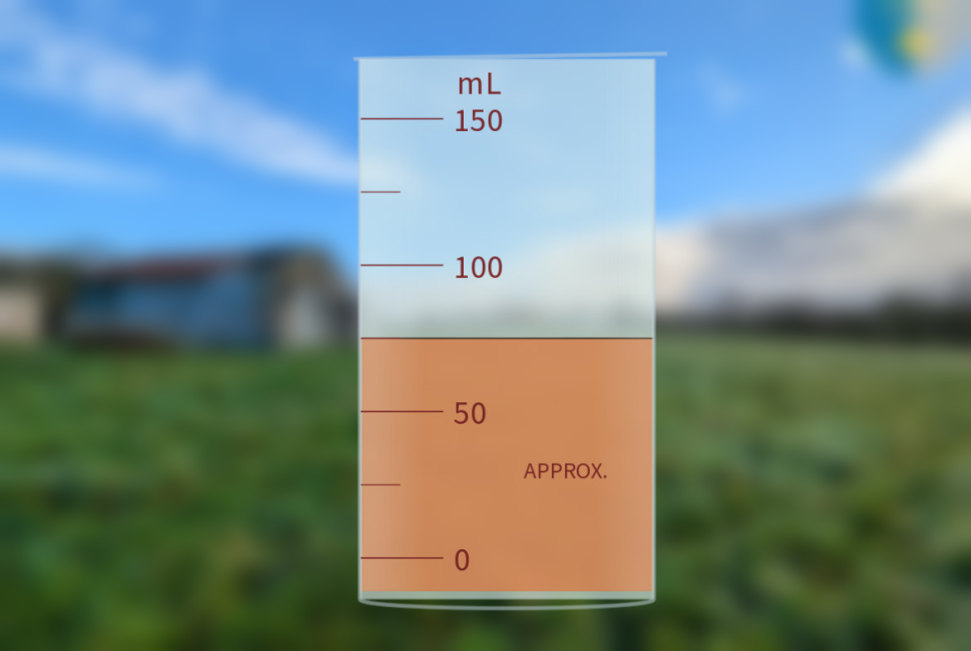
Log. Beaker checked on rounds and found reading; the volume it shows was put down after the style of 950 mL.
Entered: 75 mL
